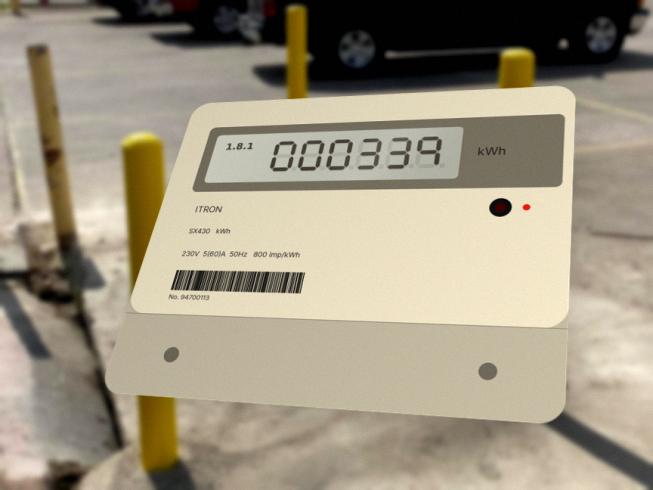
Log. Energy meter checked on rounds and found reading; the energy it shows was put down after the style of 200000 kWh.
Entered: 339 kWh
